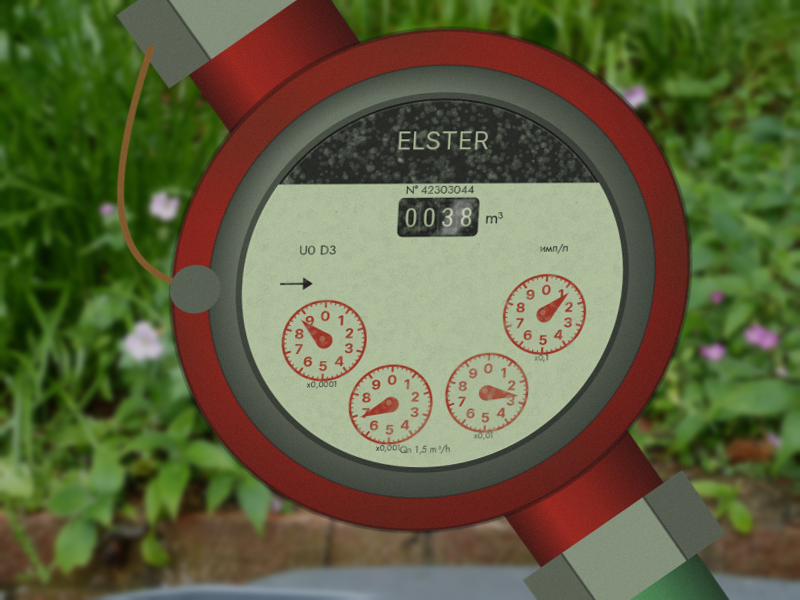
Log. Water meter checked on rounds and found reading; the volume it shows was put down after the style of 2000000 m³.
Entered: 38.1268 m³
